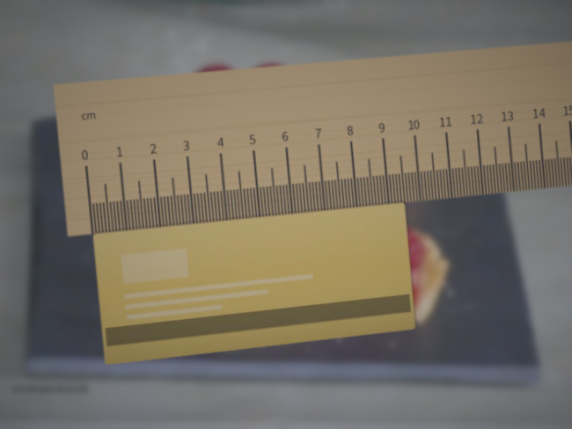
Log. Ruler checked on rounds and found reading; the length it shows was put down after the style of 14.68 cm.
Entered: 9.5 cm
